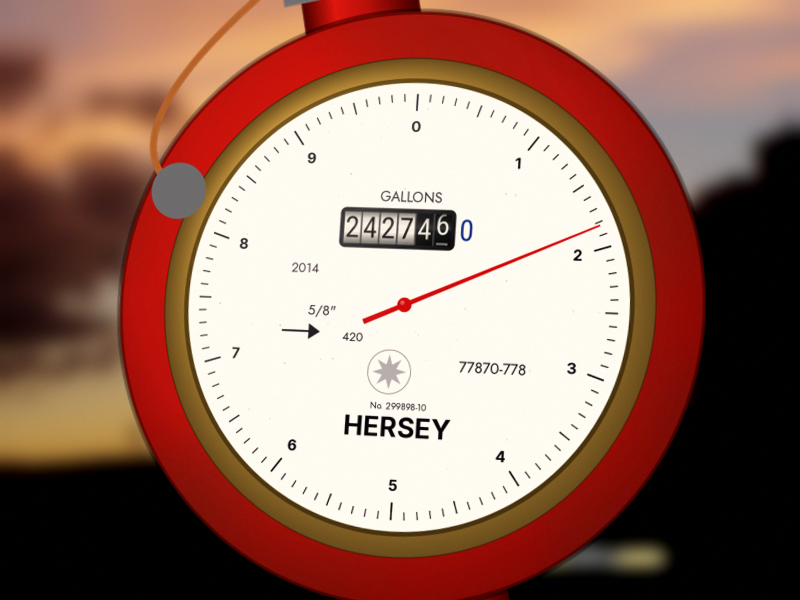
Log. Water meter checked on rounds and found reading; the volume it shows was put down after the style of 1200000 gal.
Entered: 2427461.8 gal
